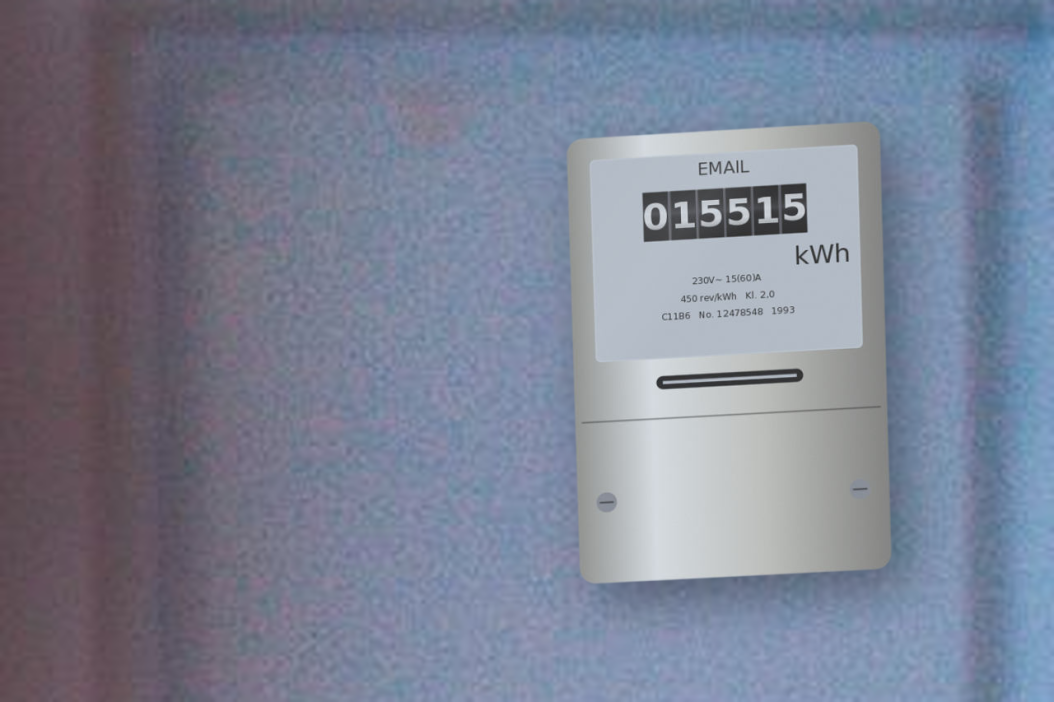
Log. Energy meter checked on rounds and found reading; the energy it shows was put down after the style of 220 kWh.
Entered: 15515 kWh
